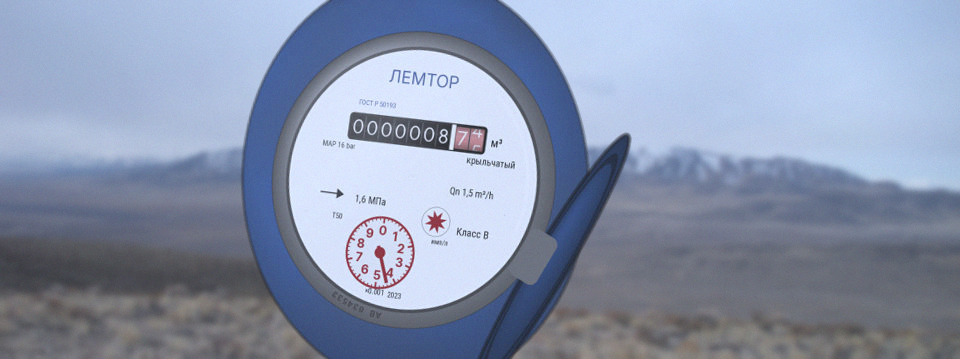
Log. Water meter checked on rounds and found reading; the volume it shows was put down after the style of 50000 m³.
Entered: 8.744 m³
